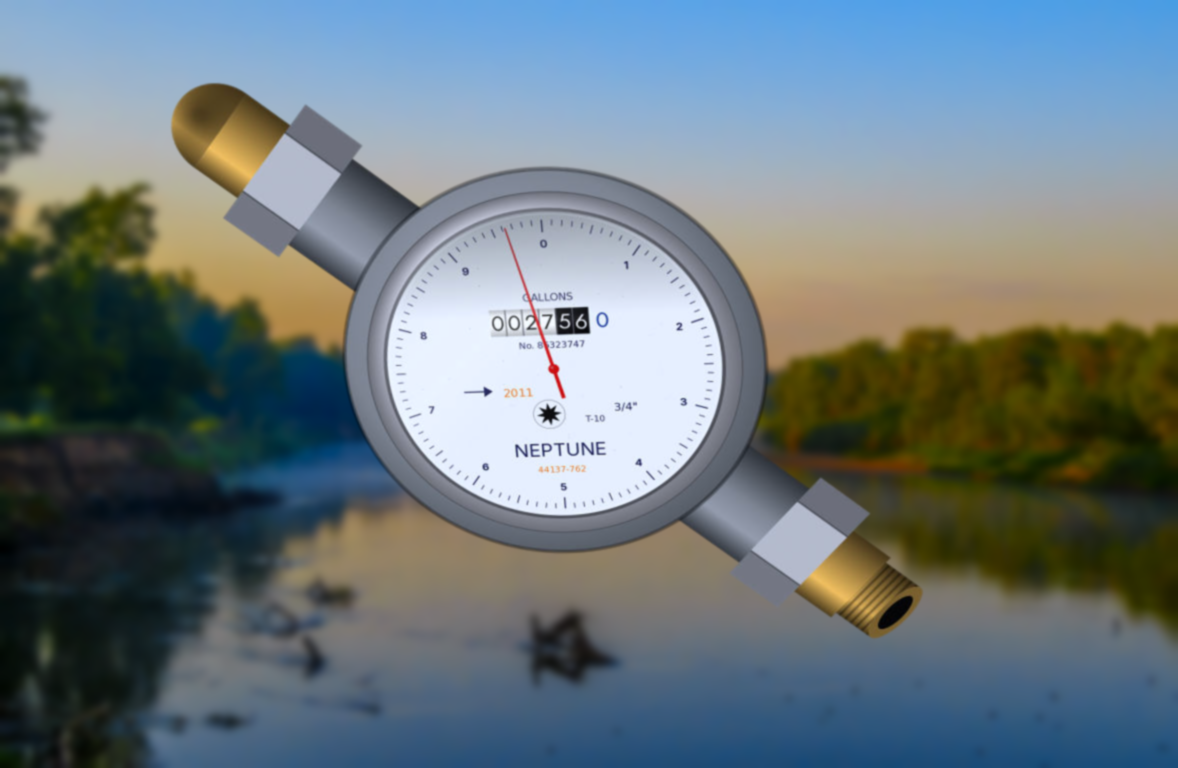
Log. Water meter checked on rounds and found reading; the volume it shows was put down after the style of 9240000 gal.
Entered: 27559.6 gal
